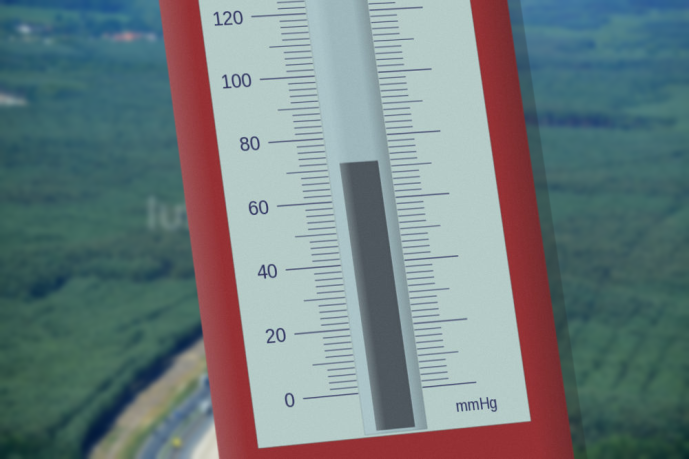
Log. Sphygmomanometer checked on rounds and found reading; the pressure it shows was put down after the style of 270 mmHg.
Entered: 72 mmHg
